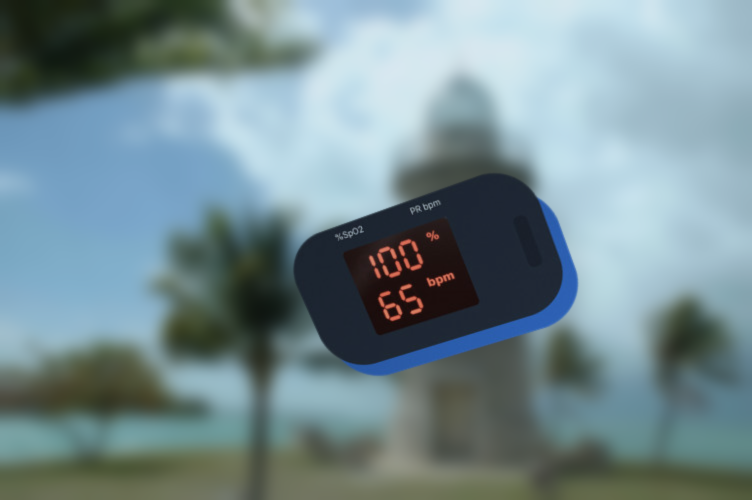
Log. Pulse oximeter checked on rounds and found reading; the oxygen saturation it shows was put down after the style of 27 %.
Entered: 100 %
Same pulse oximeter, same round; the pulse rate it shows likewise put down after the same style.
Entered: 65 bpm
